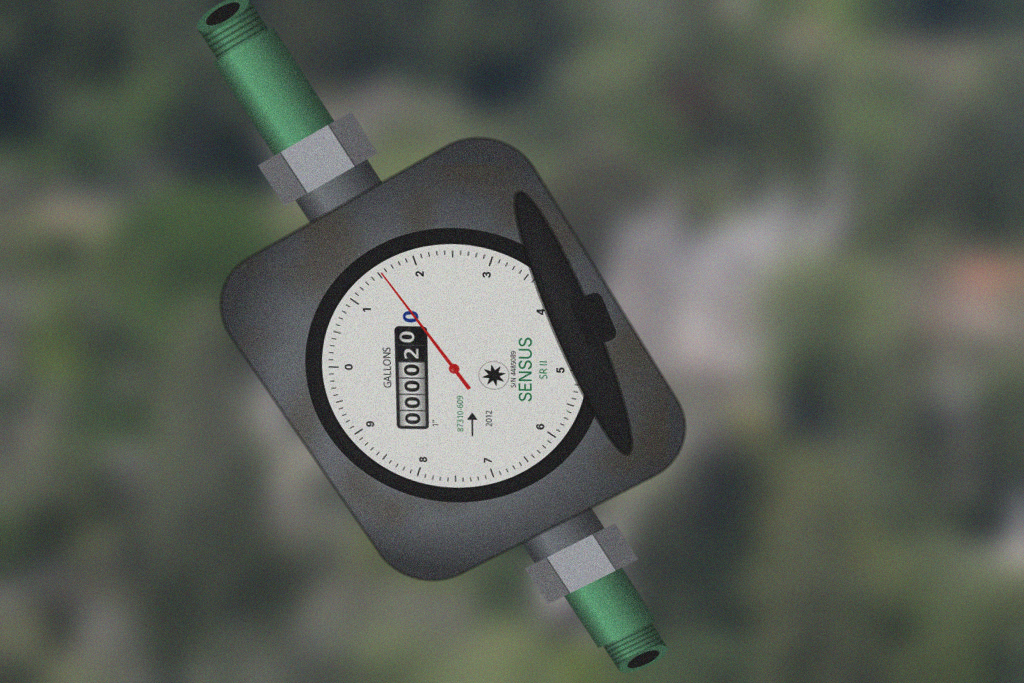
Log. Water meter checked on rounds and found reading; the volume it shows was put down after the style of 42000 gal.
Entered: 201.5 gal
